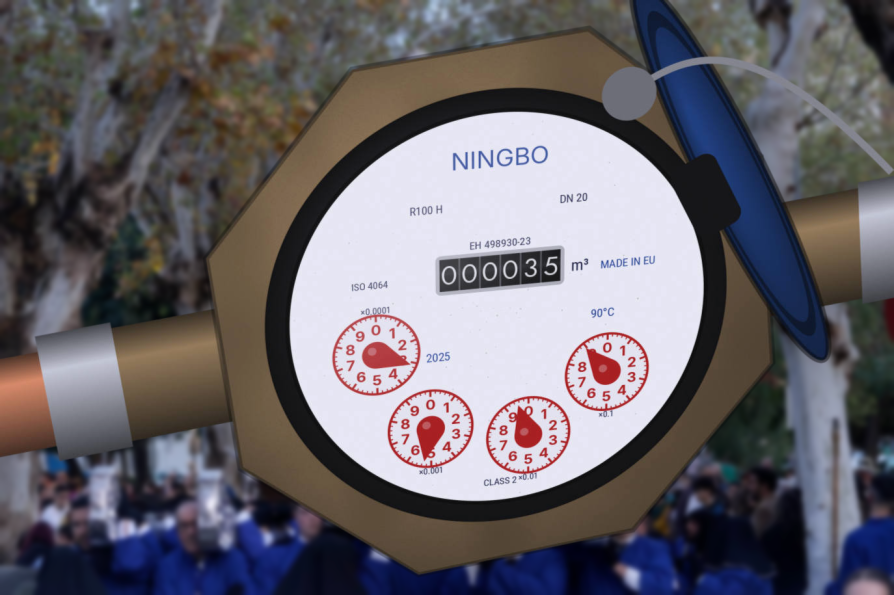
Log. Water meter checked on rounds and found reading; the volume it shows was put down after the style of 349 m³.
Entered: 35.8953 m³
